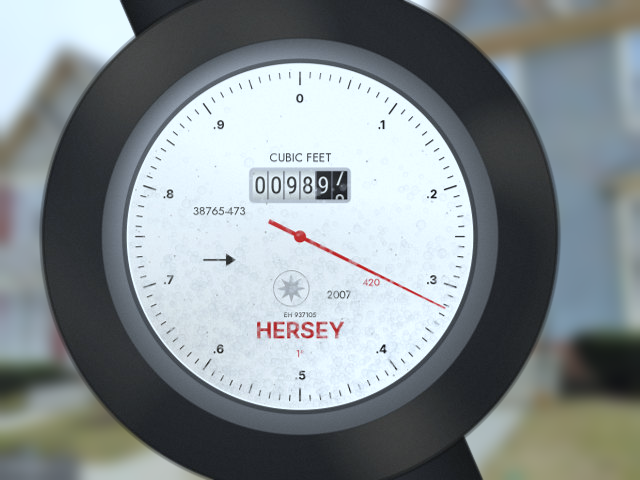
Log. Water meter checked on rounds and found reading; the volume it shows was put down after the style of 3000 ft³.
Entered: 9897.32 ft³
